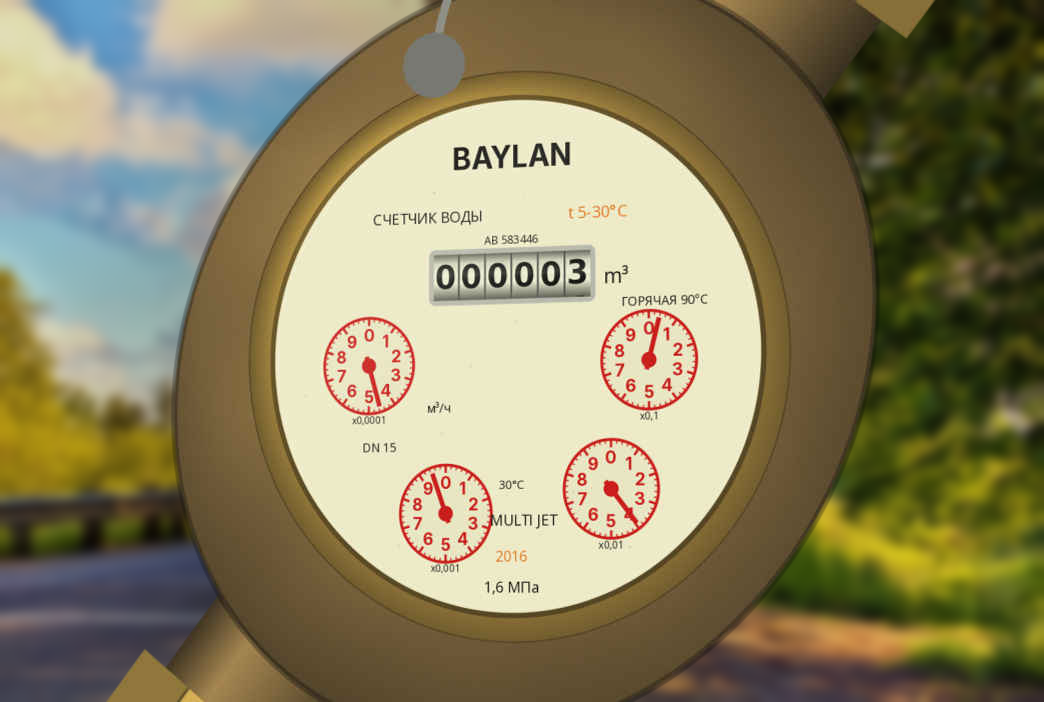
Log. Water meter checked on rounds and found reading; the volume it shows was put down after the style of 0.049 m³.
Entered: 3.0394 m³
